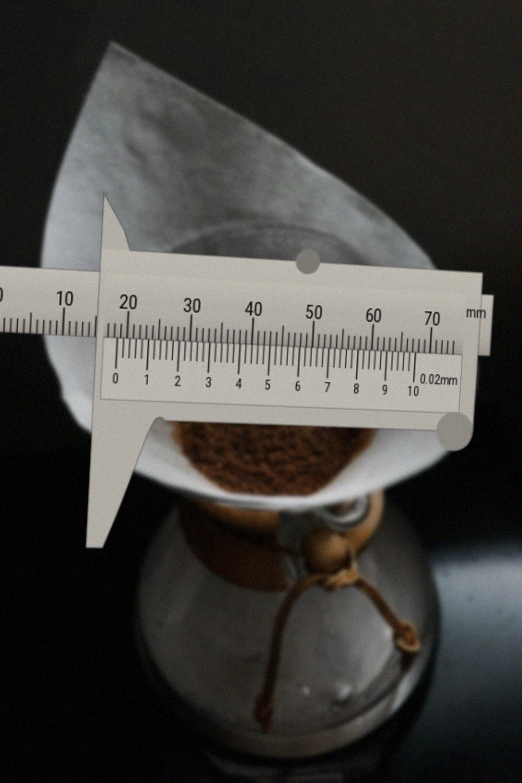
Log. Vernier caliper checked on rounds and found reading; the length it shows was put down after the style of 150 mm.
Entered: 18.5 mm
